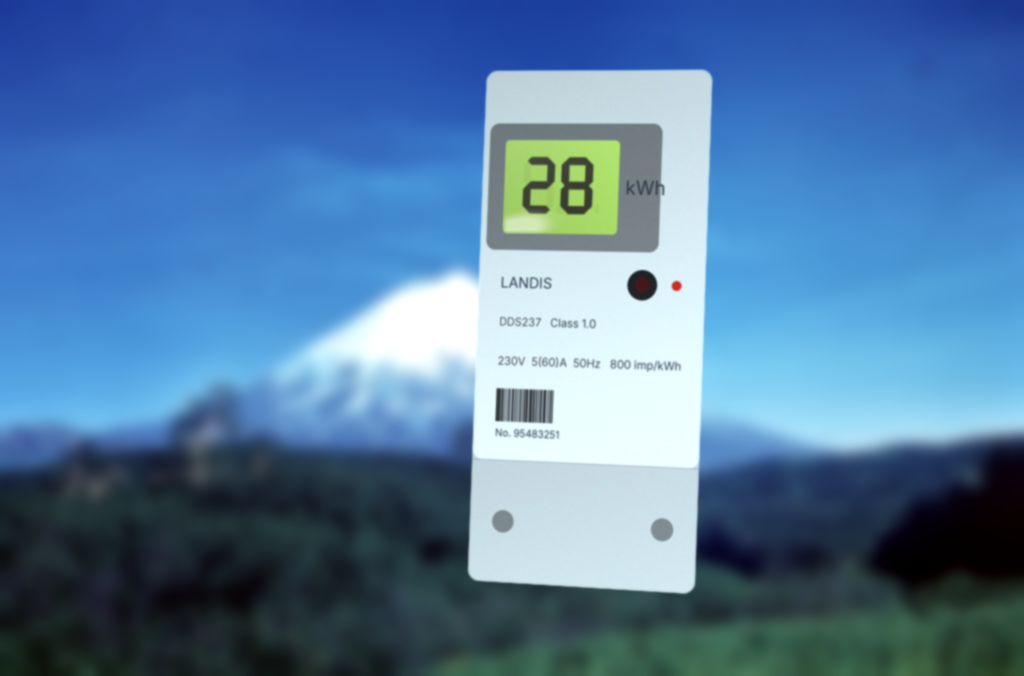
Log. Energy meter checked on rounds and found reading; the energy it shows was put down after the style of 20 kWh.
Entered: 28 kWh
